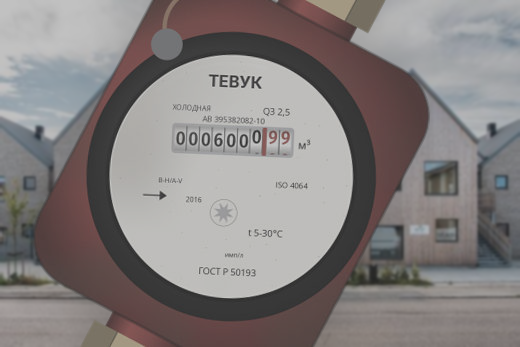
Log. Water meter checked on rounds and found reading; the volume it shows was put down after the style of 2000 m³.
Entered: 6000.99 m³
